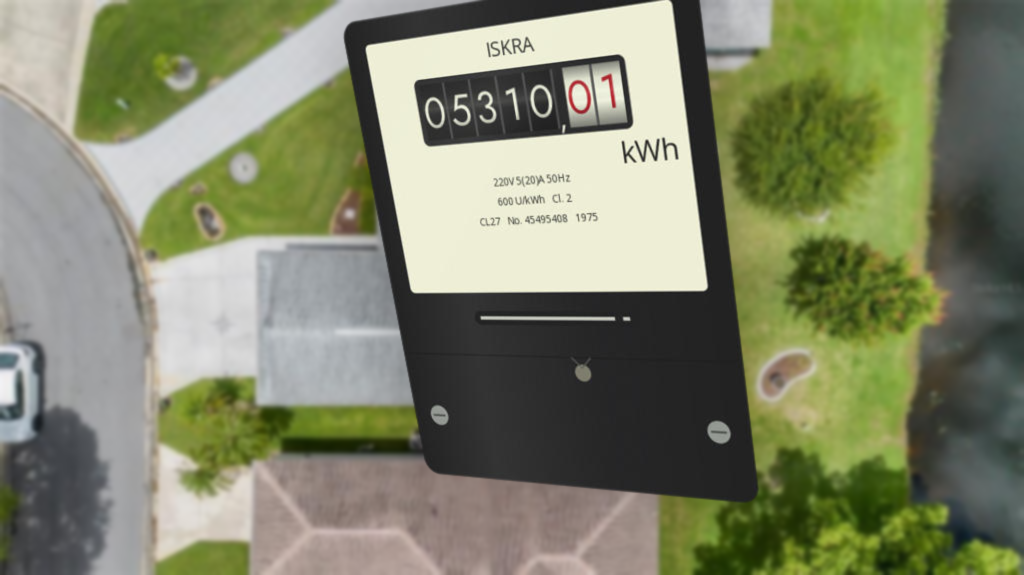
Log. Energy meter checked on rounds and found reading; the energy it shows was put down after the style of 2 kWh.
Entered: 5310.01 kWh
